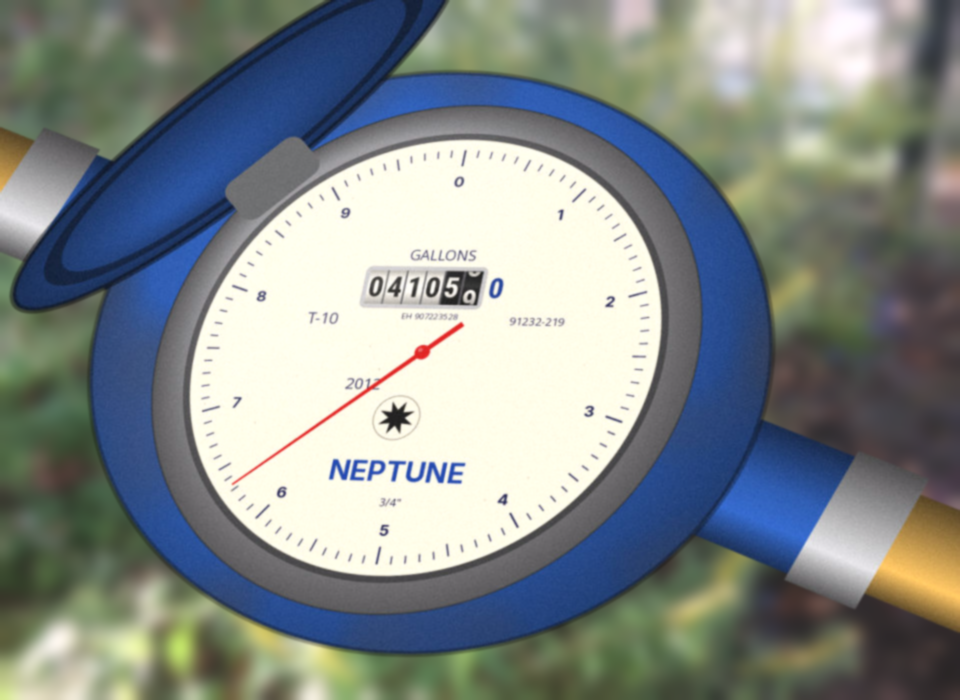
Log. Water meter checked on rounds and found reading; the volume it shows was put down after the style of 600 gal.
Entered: 410586.3 gal
